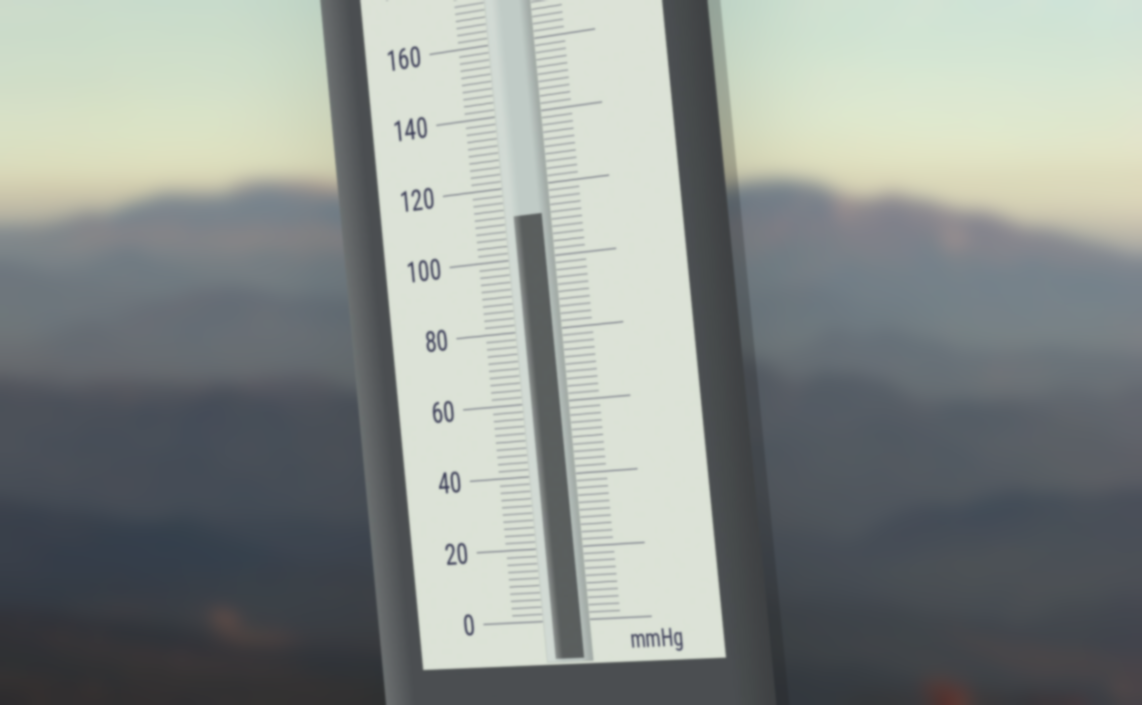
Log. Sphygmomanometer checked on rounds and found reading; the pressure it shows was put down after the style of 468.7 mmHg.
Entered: 112 mmHg
